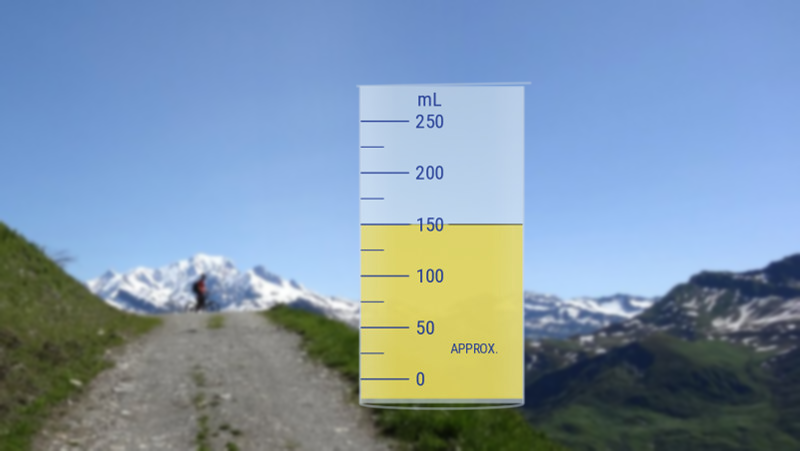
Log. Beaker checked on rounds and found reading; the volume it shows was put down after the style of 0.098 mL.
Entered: 150 mL
